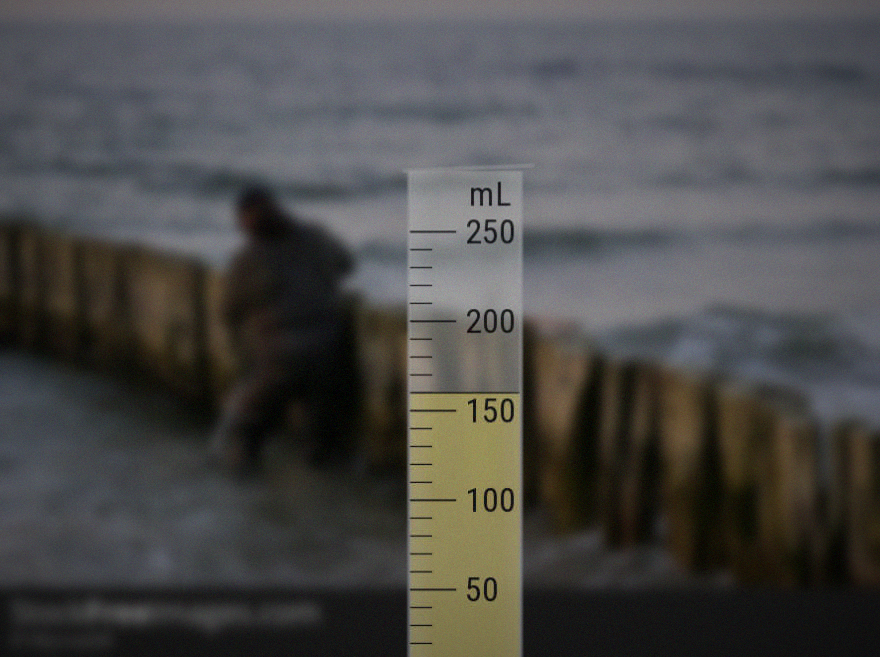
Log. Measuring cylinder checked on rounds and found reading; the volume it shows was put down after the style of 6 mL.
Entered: 160 mL
